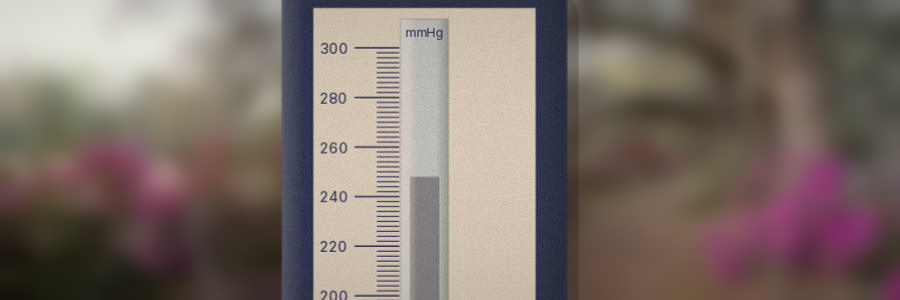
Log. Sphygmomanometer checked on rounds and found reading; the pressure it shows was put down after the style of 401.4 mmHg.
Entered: 248 mmHg
